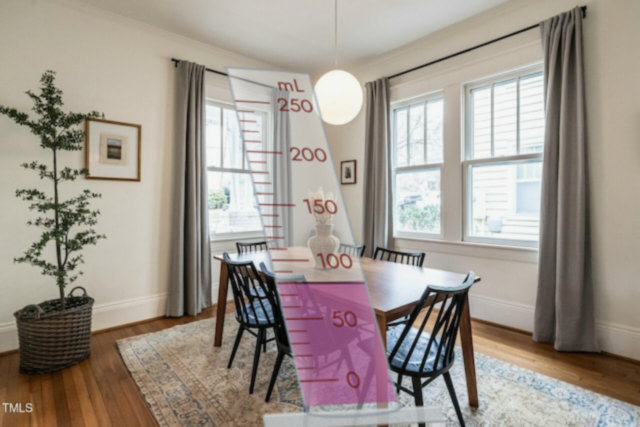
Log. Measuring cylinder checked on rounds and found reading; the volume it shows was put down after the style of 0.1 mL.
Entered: 80 mL
